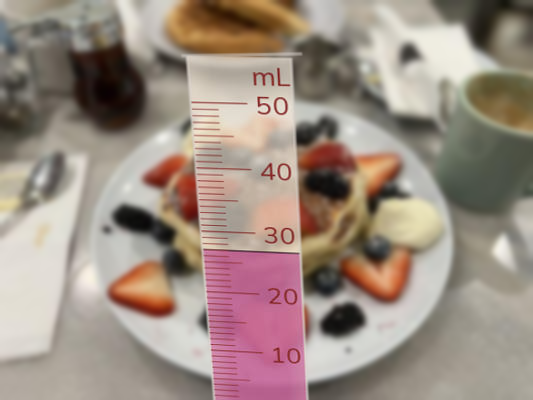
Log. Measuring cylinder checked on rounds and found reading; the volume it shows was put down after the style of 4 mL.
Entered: 27 mL
